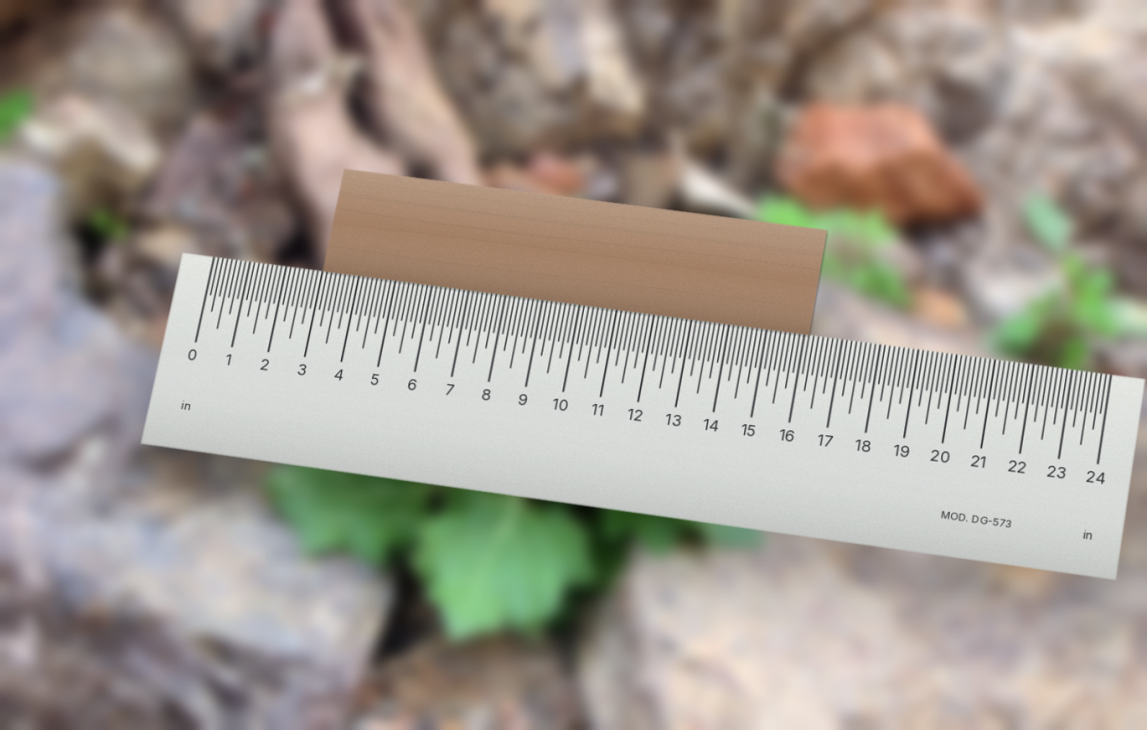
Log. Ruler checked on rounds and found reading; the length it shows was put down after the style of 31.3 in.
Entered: 13.125 in
